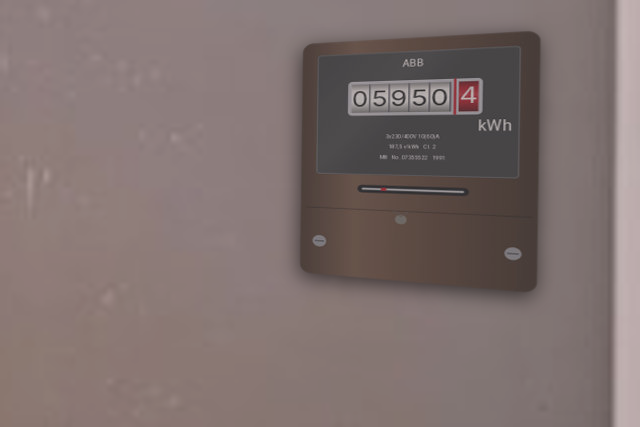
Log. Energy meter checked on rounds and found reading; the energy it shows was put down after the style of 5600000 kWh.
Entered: 5950.4 kWh
